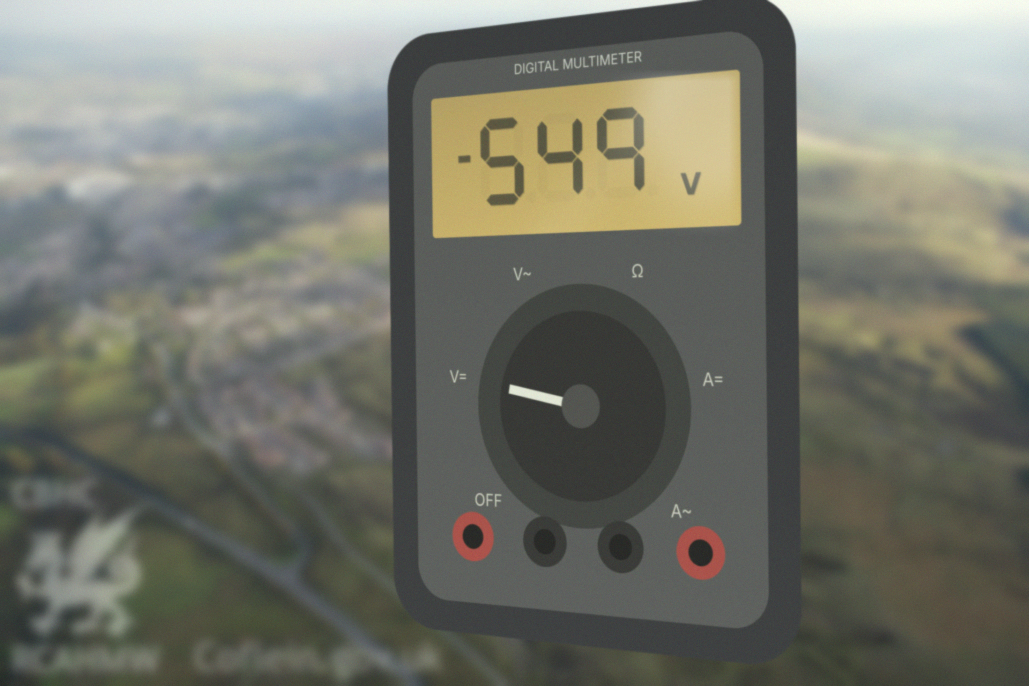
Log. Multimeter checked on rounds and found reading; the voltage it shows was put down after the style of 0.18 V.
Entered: -549 V
